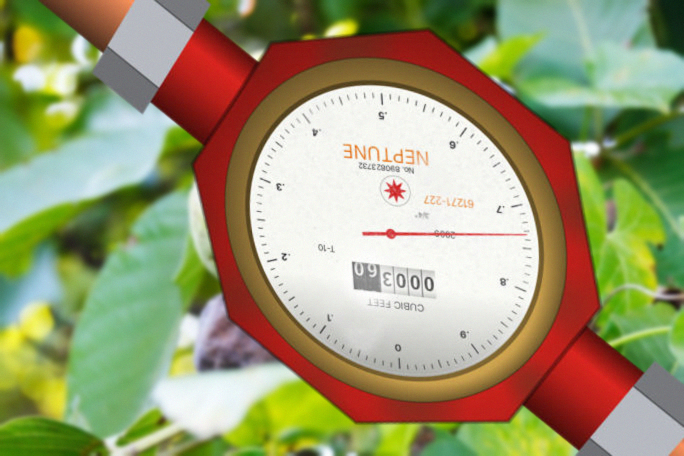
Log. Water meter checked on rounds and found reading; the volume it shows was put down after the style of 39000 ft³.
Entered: 359.73 ft³
